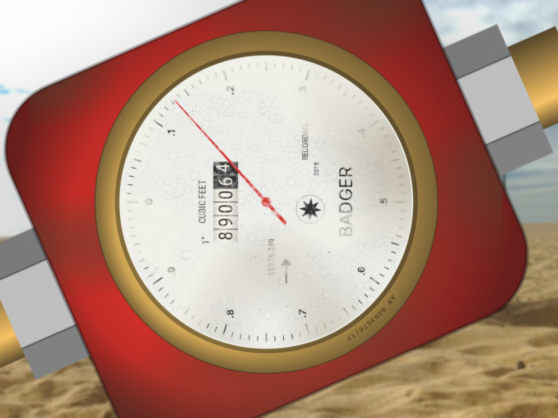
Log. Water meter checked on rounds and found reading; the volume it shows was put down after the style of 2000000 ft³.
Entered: 890064.13 ft³
